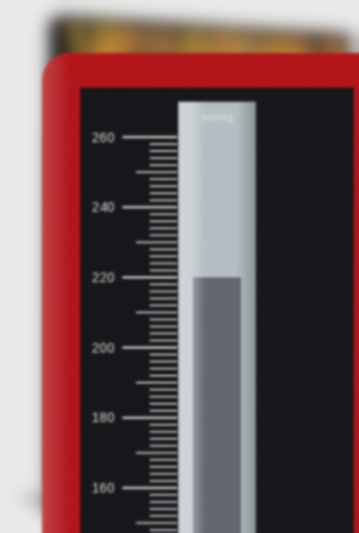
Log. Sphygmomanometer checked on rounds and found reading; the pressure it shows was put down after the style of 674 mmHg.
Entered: 220 mmHg
